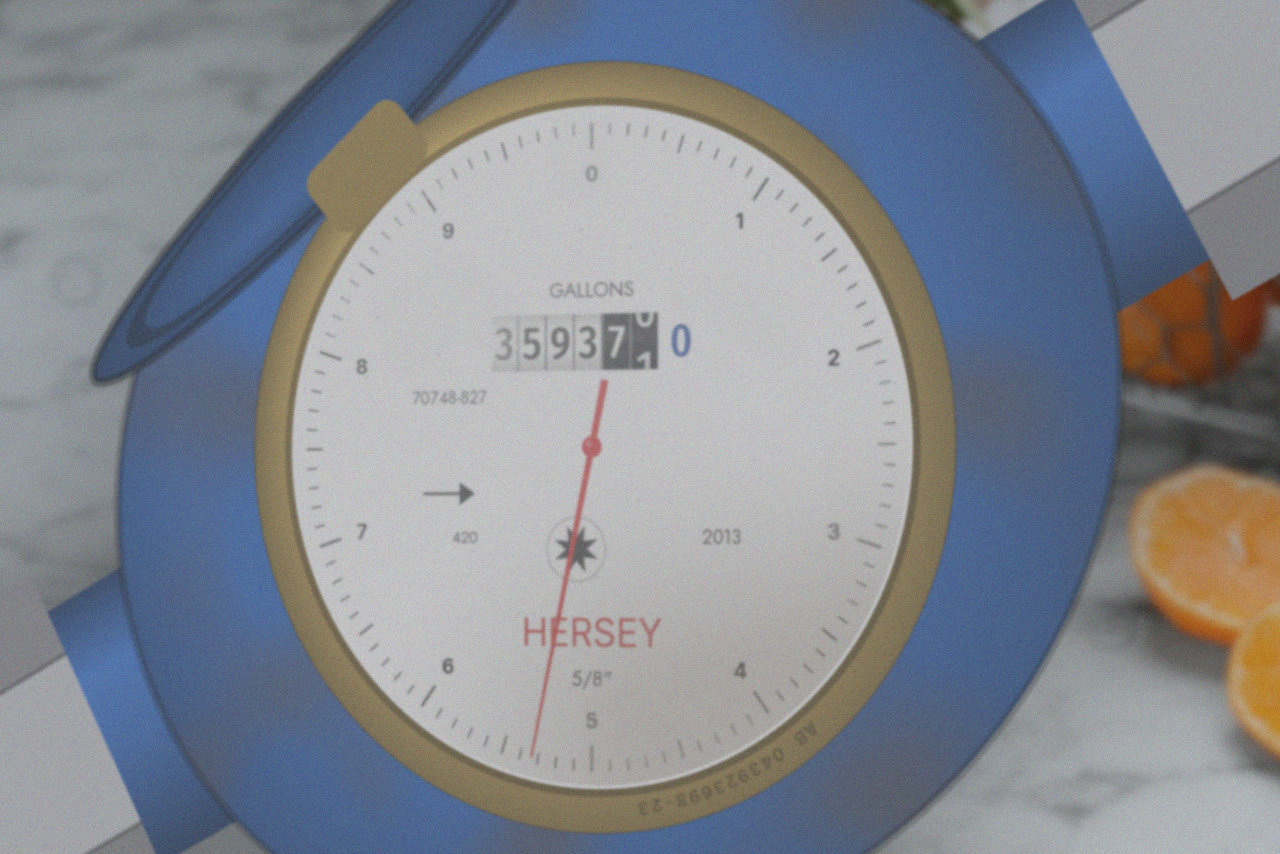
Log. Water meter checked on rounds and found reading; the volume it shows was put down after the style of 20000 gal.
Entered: 3593705.3 gal
